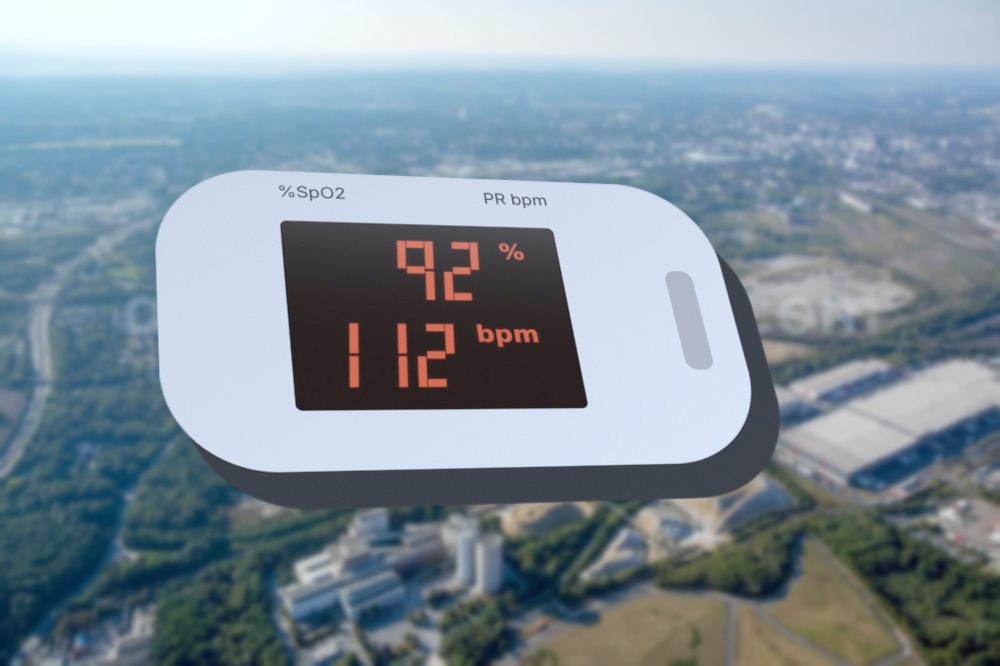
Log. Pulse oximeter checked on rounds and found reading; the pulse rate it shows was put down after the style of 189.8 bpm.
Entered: 112 bpm
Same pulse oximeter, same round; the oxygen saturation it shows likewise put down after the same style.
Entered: 92 %
